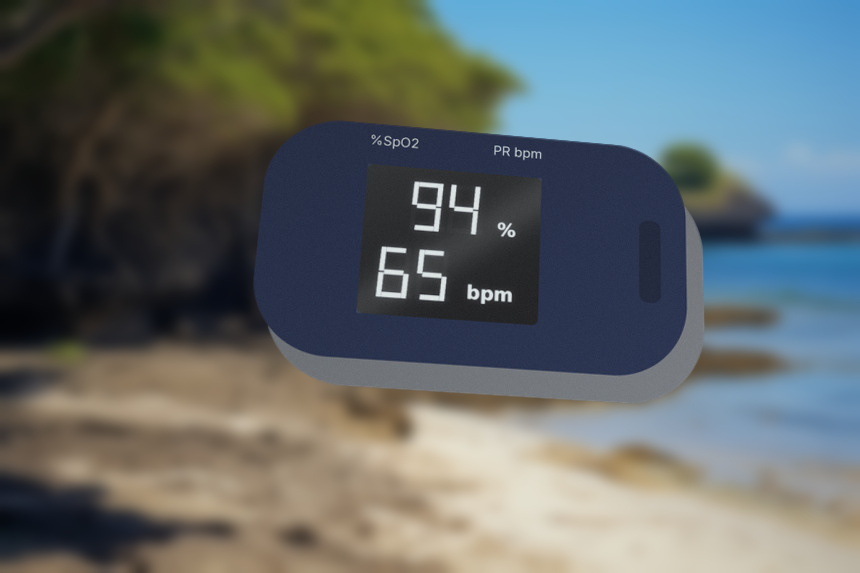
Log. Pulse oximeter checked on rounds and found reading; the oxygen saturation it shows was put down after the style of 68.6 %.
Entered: 94 %
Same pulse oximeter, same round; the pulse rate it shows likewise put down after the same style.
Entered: 65 bpm
